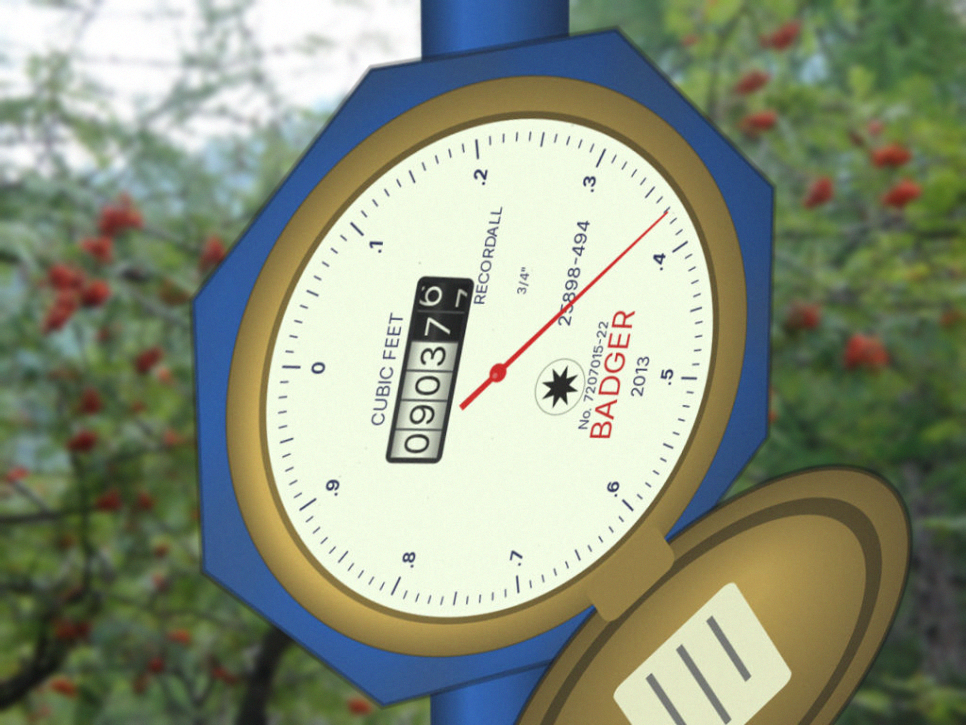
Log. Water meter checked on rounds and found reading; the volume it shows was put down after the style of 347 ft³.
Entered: 90376.37 ft³
